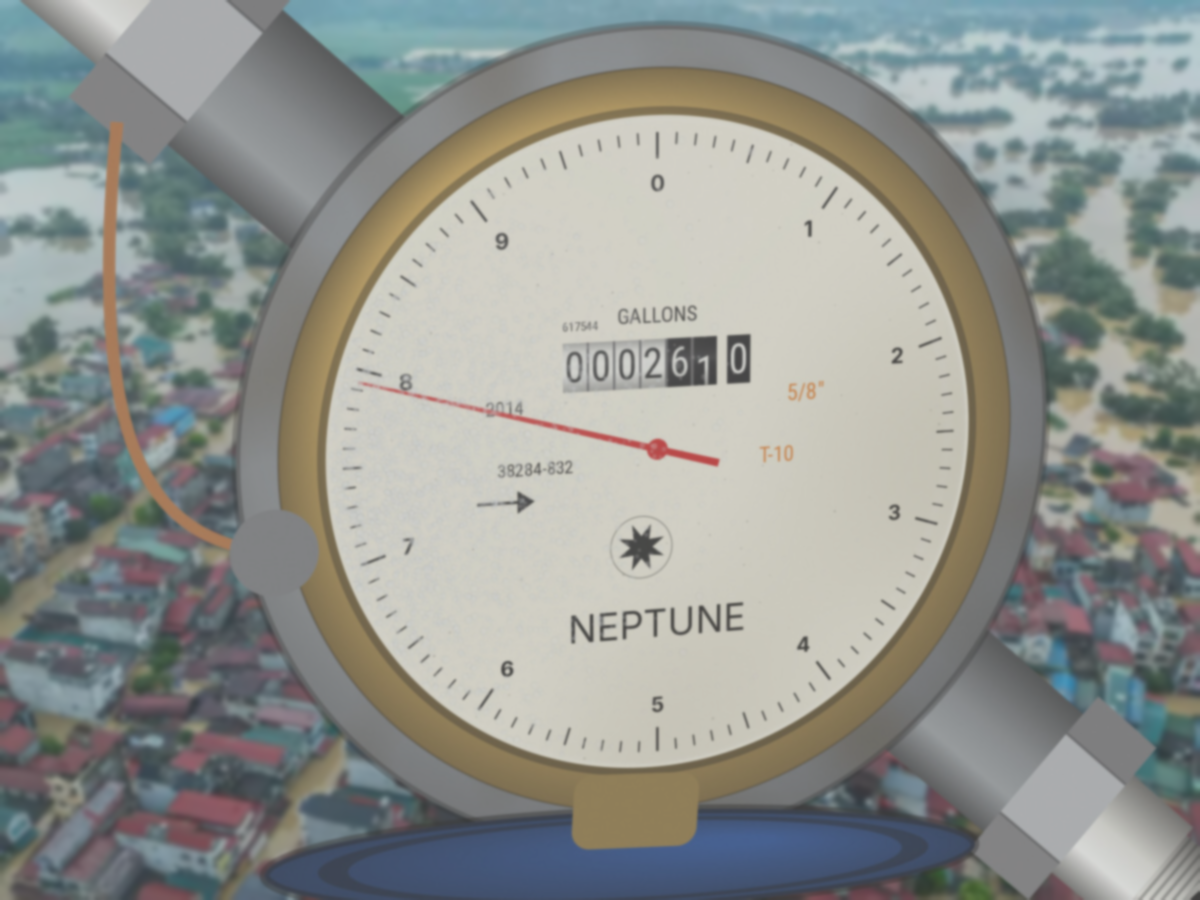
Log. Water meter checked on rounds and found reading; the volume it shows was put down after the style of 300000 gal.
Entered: 2607.9 gal
